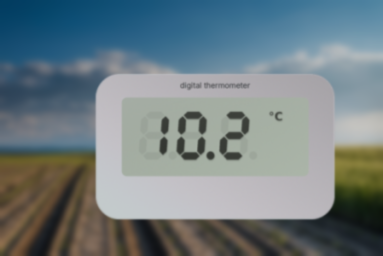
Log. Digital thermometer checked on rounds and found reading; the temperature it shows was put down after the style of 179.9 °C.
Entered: 10.2 °C
